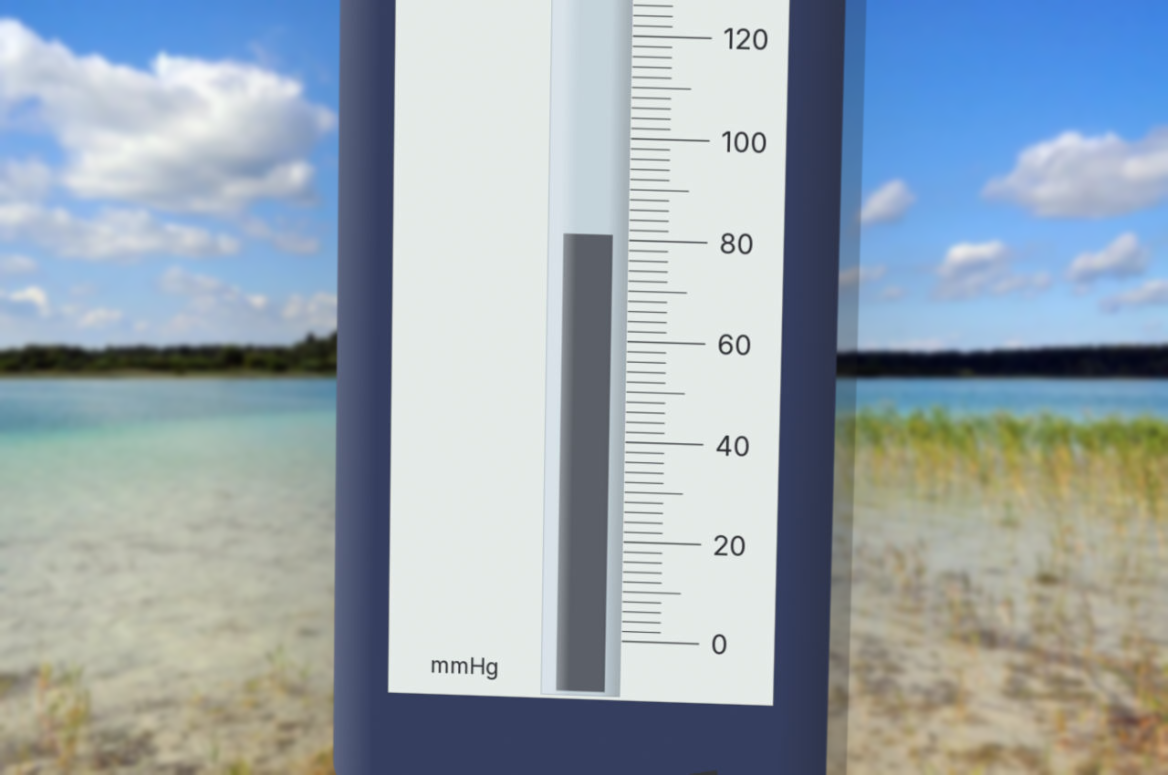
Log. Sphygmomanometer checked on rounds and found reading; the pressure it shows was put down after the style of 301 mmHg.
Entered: 81 mmHg
